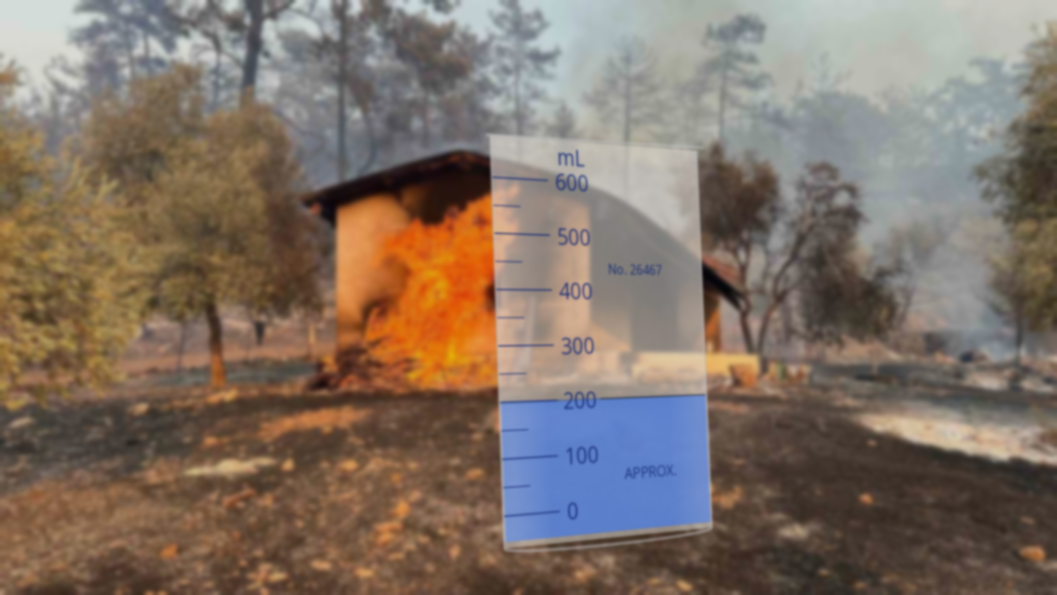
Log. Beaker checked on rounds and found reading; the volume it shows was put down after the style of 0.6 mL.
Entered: 200 mL
